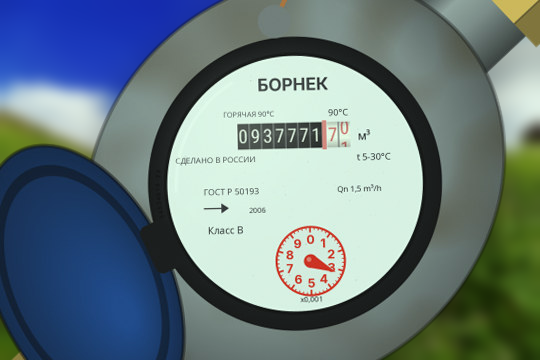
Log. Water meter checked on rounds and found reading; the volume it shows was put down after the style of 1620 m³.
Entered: 937771.703 m³
